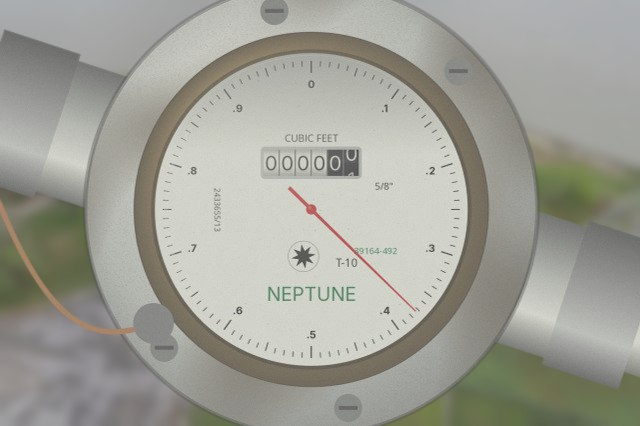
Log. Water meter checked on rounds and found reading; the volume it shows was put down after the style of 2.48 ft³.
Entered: 0.37 ft³
